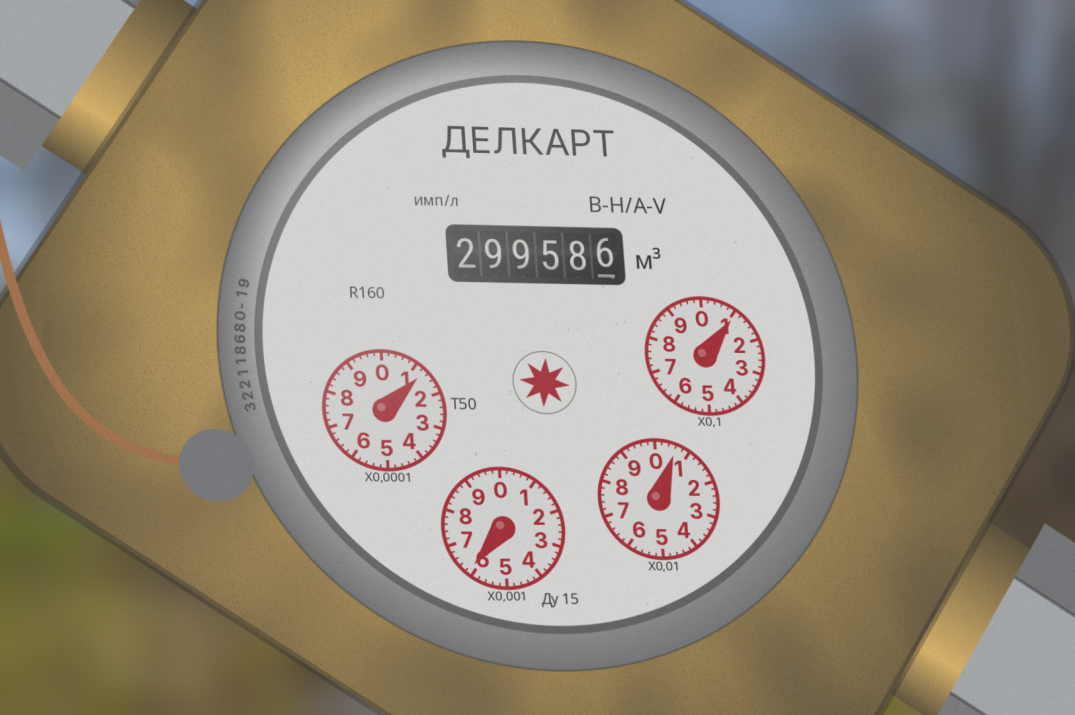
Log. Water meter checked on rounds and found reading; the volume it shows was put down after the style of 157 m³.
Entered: 299586.1061 m³
